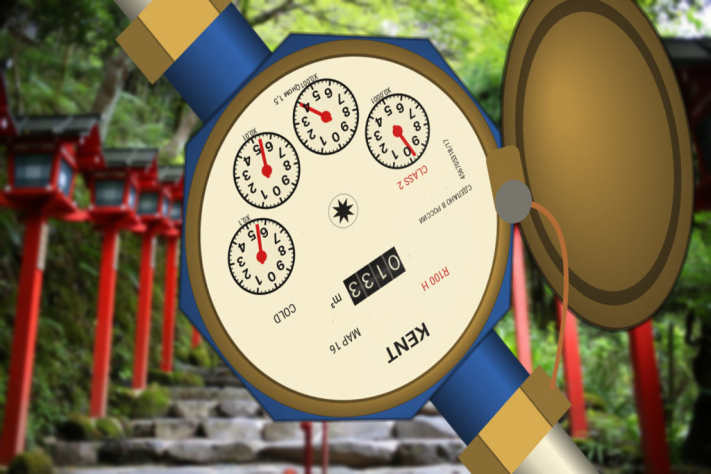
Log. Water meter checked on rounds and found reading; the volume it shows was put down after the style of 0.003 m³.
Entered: 133.5539 m³
